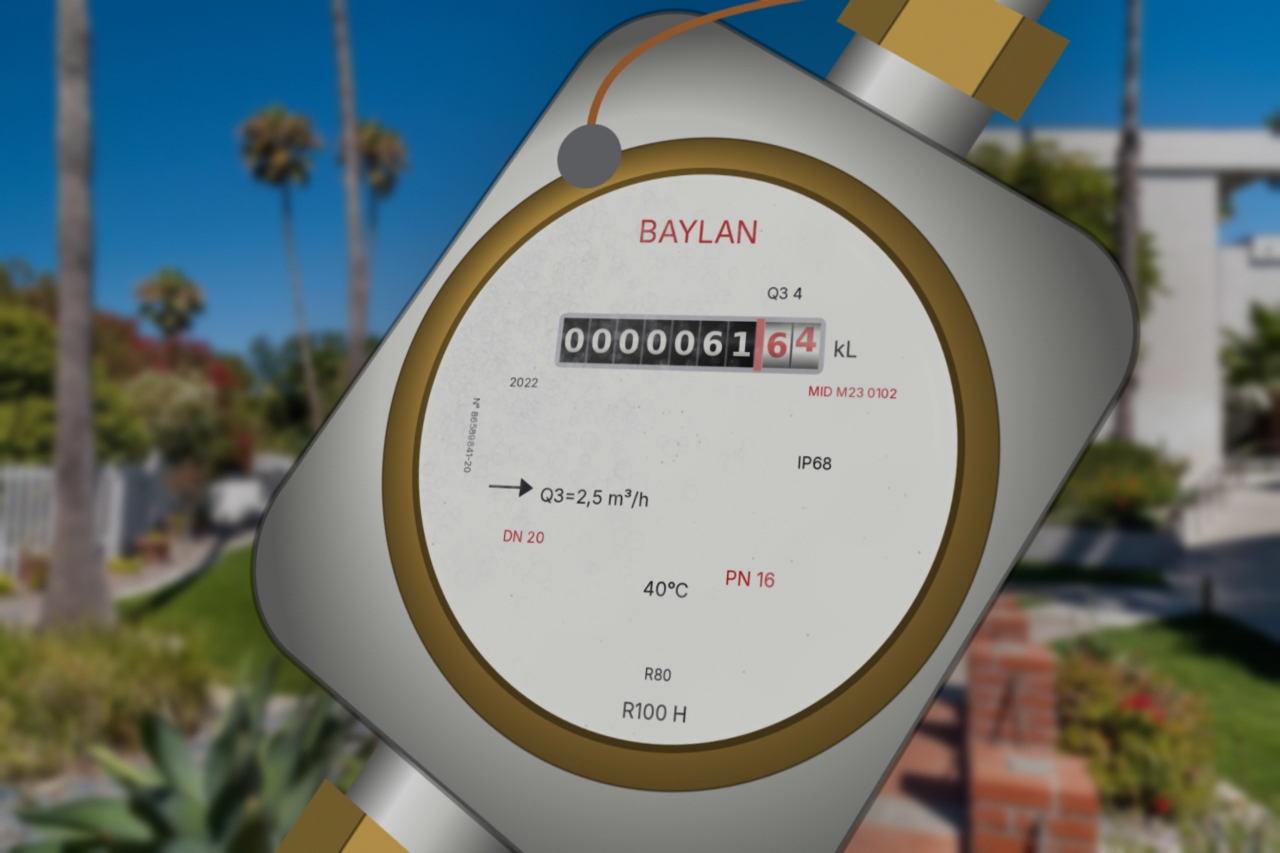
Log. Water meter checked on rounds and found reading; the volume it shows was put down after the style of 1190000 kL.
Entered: 61.64 kL
